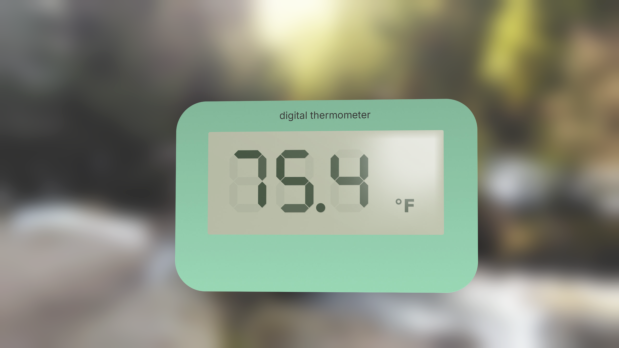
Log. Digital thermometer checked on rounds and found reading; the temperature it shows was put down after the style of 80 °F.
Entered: 75.4 °F
